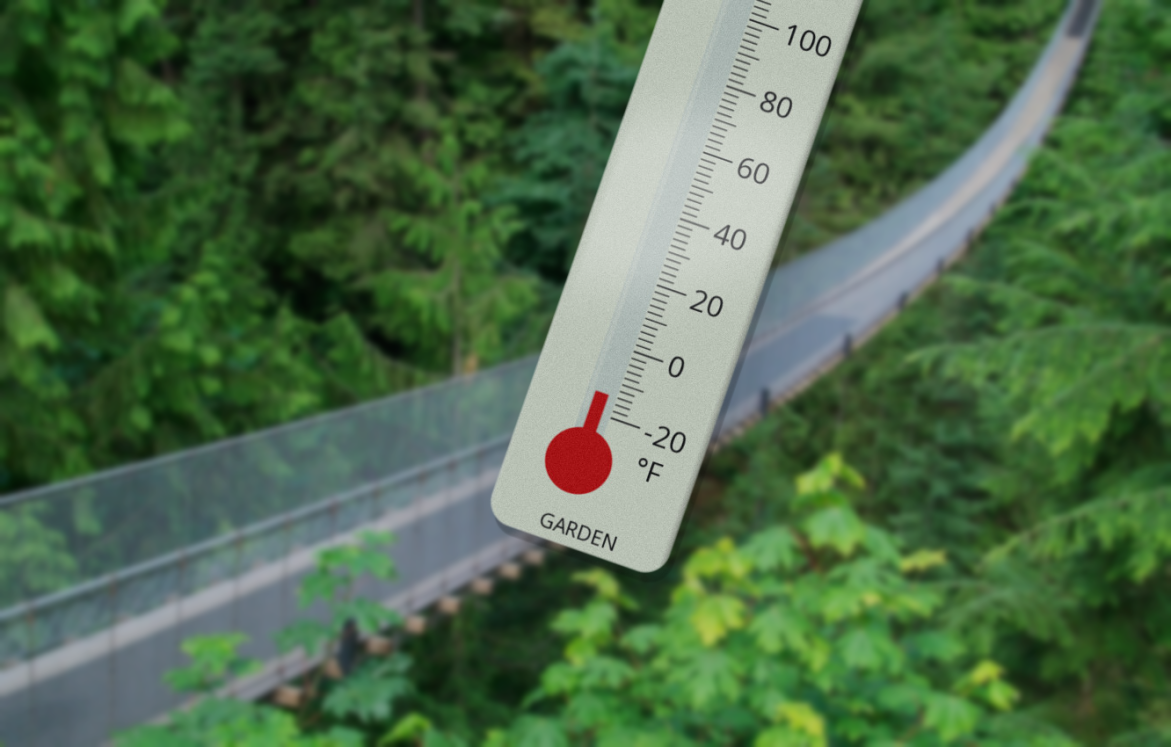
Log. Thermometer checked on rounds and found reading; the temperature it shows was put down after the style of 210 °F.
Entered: -14 °F
